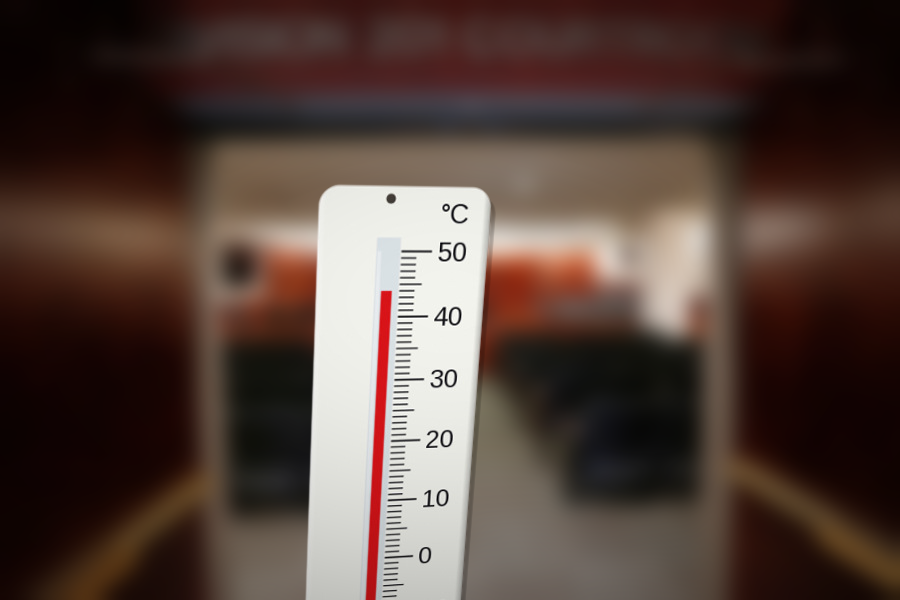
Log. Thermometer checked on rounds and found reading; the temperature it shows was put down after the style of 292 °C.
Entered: 44 °C
